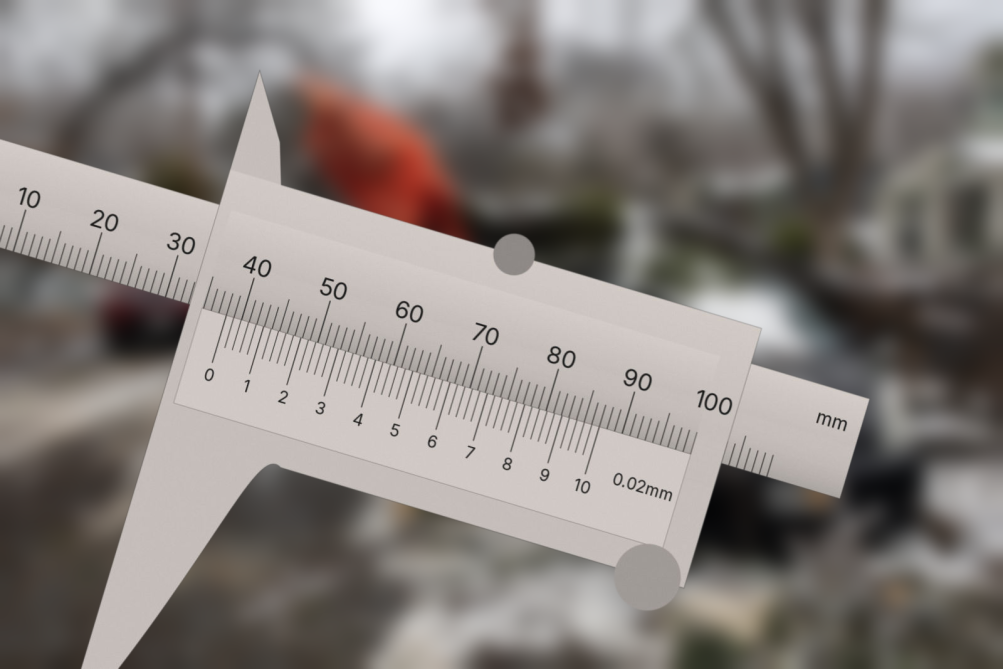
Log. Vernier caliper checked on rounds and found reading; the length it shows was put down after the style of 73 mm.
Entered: 38.0 mm
